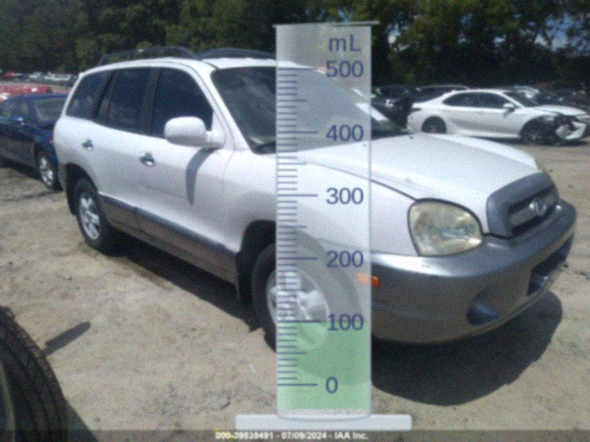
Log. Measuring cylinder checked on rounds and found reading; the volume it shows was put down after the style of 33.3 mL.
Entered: 100 mL
